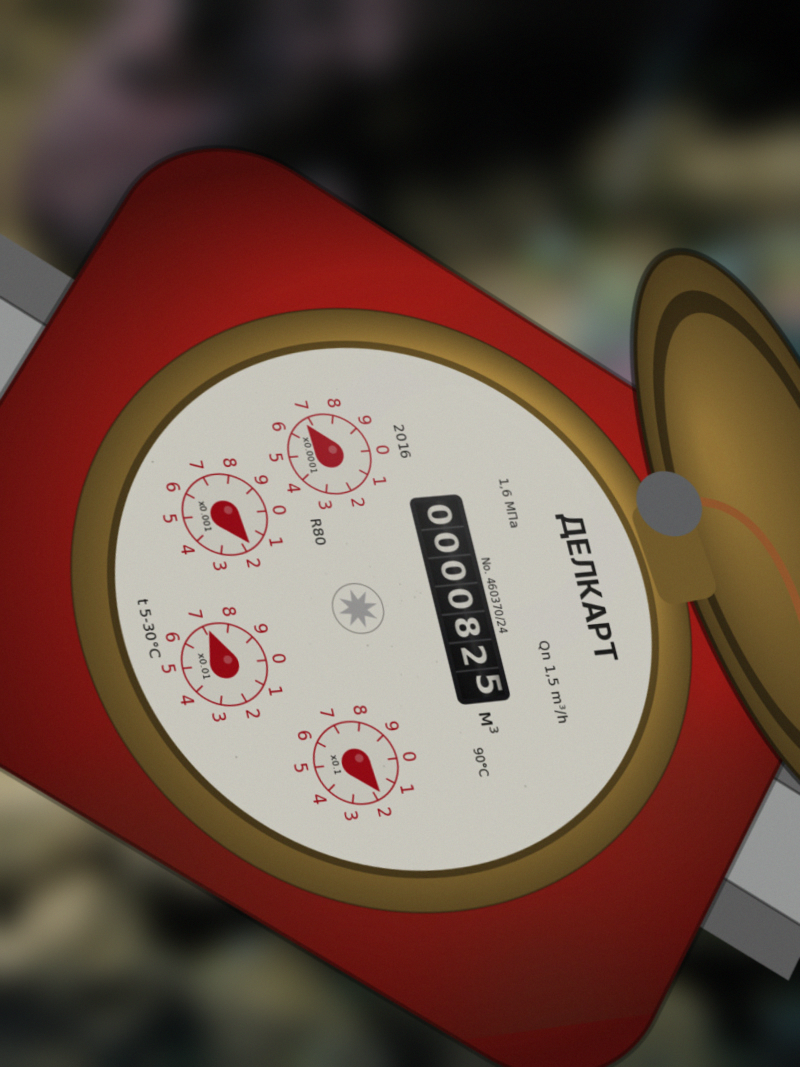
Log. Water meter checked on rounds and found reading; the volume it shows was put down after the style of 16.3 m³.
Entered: 825.1716 m³
